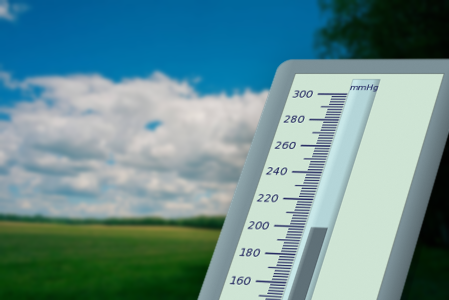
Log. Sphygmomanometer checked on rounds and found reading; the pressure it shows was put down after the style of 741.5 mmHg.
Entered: 200 mmHg
